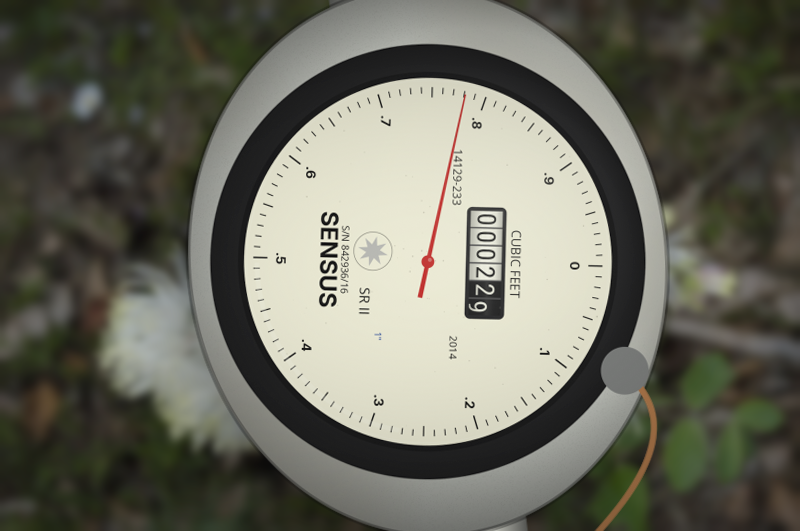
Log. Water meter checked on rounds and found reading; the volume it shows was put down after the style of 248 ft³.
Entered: 228.78 ft³
